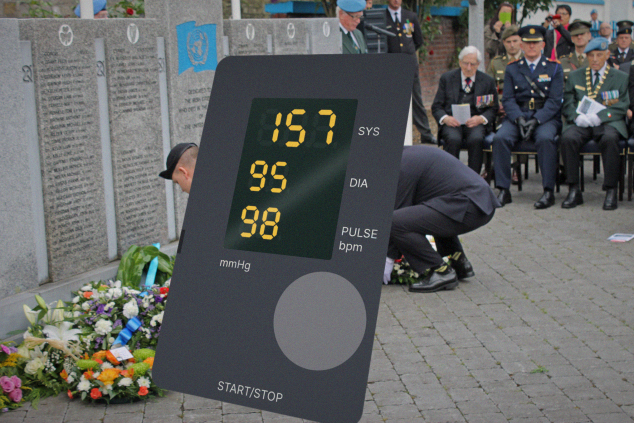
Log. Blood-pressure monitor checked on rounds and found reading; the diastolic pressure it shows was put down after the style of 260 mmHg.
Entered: 95 mmHg
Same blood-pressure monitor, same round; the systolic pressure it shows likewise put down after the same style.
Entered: 157 mmHg
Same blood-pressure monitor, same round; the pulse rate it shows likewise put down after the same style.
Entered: 98 bpm
